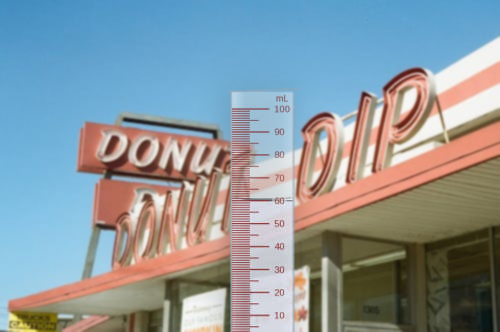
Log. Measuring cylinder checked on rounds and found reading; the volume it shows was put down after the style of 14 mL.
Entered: 60 mL
